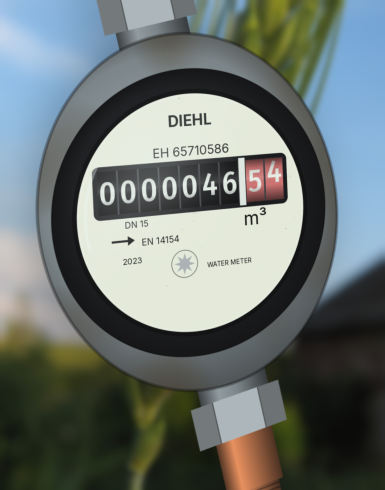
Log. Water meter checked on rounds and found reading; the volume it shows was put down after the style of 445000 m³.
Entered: 46.54 m³
